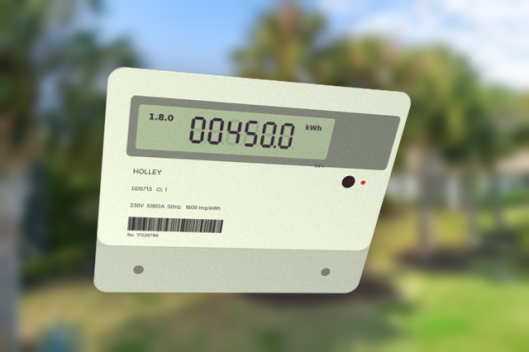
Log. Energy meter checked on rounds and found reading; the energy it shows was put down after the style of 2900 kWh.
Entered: 450.0 kWh
